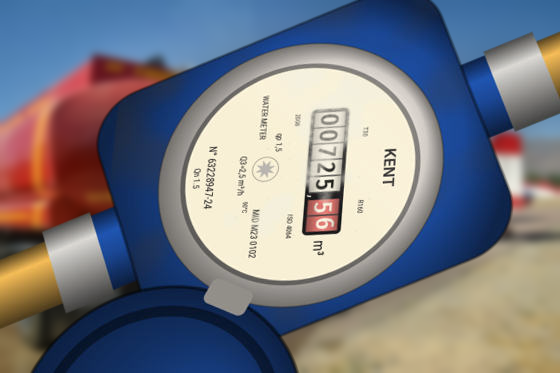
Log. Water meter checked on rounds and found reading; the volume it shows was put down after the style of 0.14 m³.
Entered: 725.56 m³
